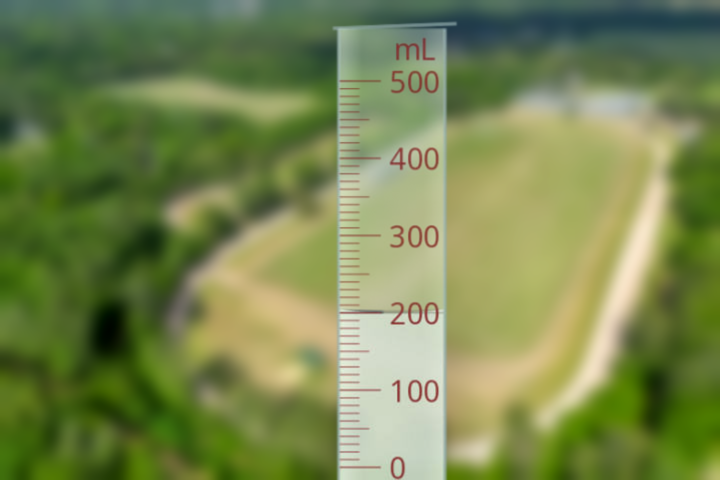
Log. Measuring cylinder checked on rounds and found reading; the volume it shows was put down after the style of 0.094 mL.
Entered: 200 mL
